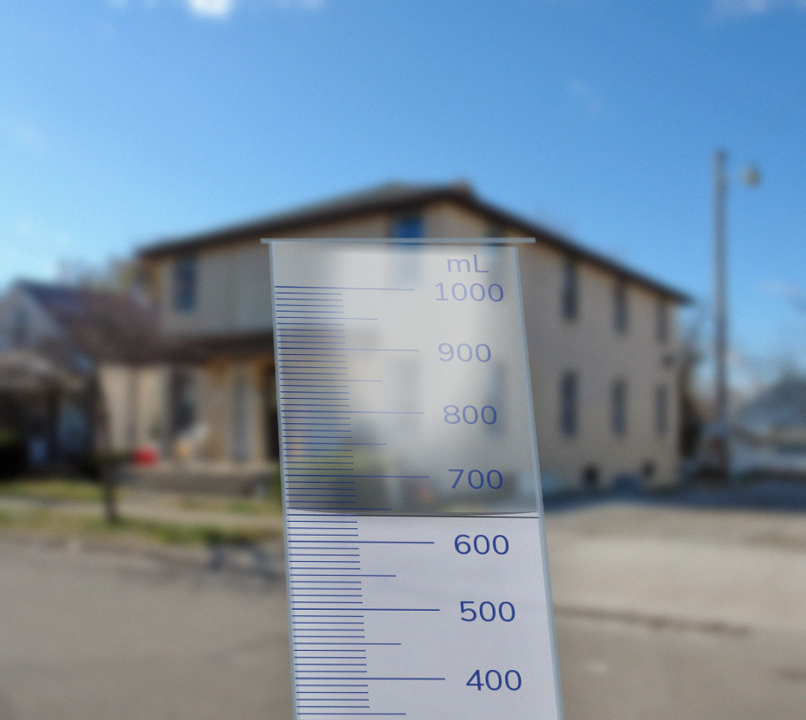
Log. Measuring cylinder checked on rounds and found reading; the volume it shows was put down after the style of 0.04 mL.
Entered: 640 mL
